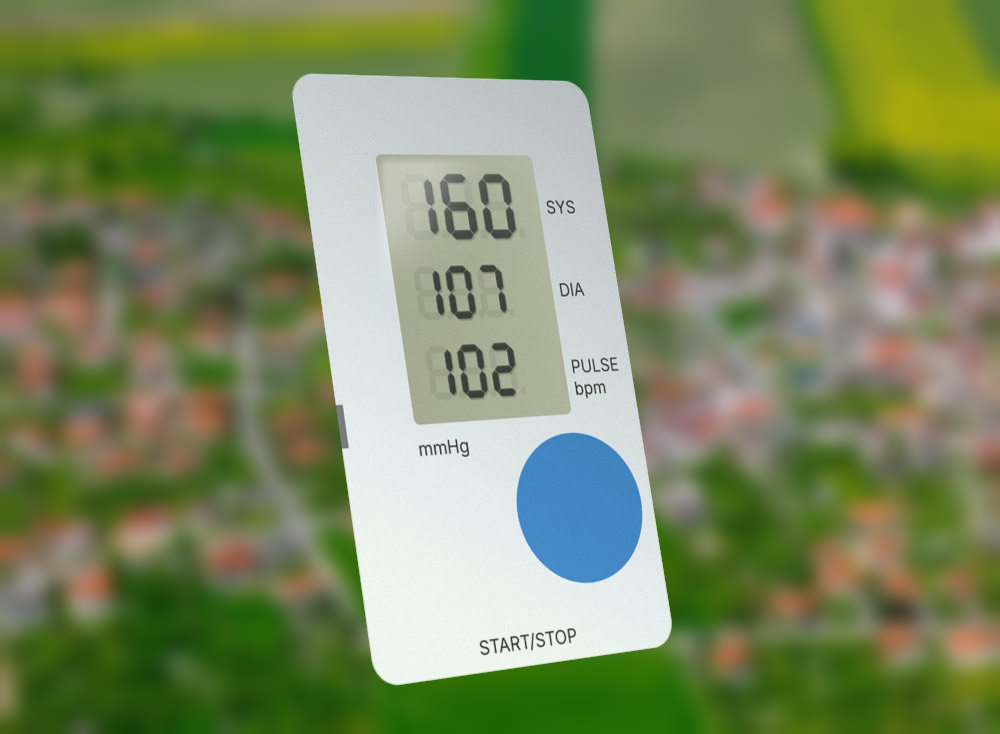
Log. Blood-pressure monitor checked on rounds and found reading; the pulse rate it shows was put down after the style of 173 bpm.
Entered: 102 bpm
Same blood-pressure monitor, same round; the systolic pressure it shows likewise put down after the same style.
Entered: 160 mmHg
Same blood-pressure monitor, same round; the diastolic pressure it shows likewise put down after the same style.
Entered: 107 mmHg
